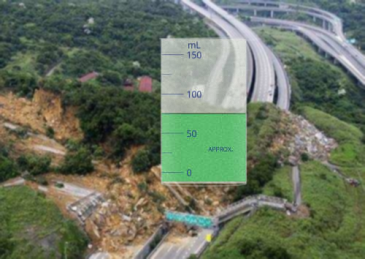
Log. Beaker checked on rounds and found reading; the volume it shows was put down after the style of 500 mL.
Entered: 75 mL
